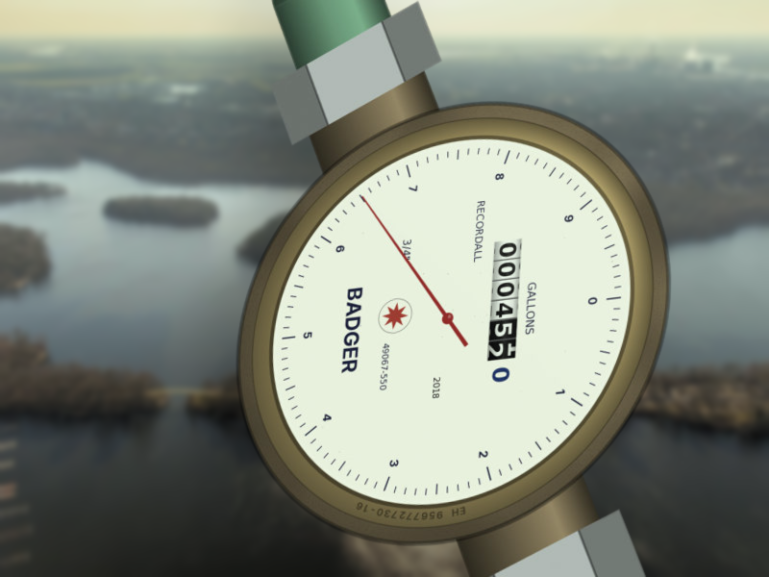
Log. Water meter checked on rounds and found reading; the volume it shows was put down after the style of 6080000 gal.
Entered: 4516.5 gal
